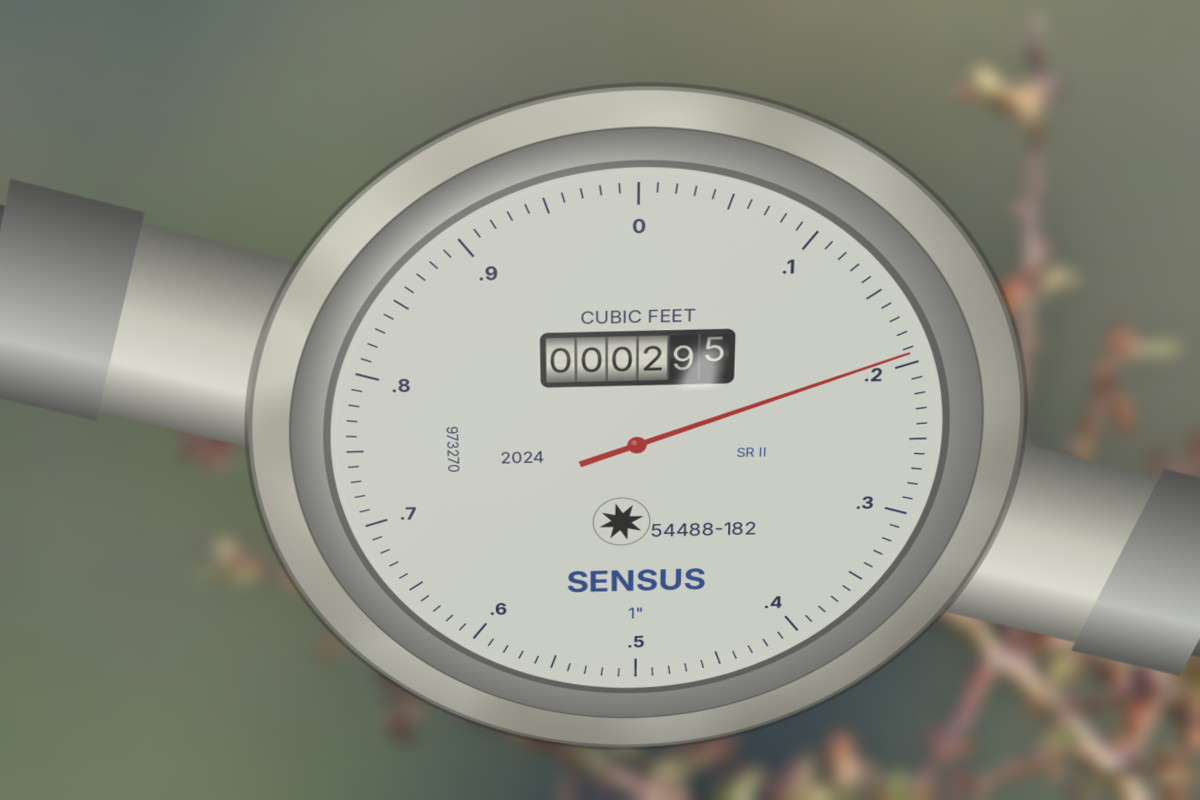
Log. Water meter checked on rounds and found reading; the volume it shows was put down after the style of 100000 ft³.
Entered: 295.19 ft³
